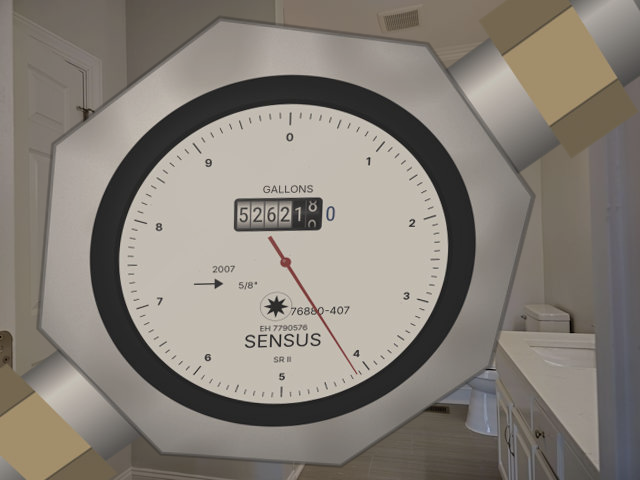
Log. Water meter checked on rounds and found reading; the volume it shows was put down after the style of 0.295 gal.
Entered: 5262184.1 gal
